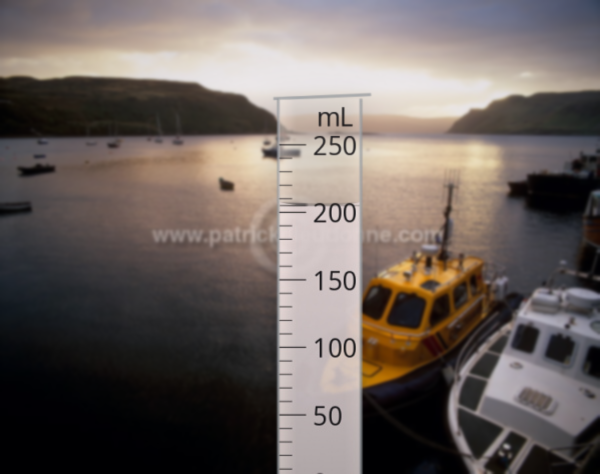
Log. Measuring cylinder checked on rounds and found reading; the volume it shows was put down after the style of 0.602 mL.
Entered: 205 mL
